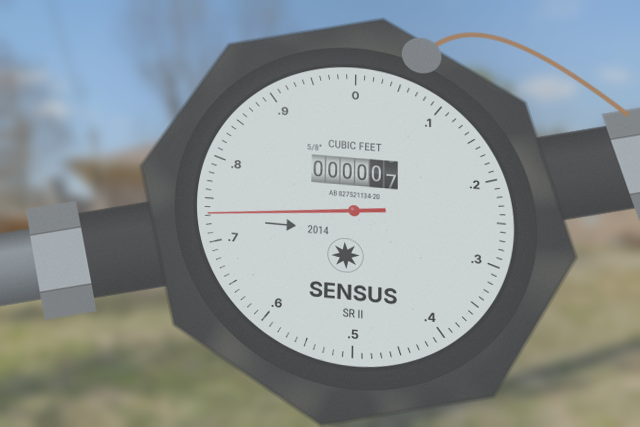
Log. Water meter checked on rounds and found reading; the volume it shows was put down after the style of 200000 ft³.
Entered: 6.73 ft³
